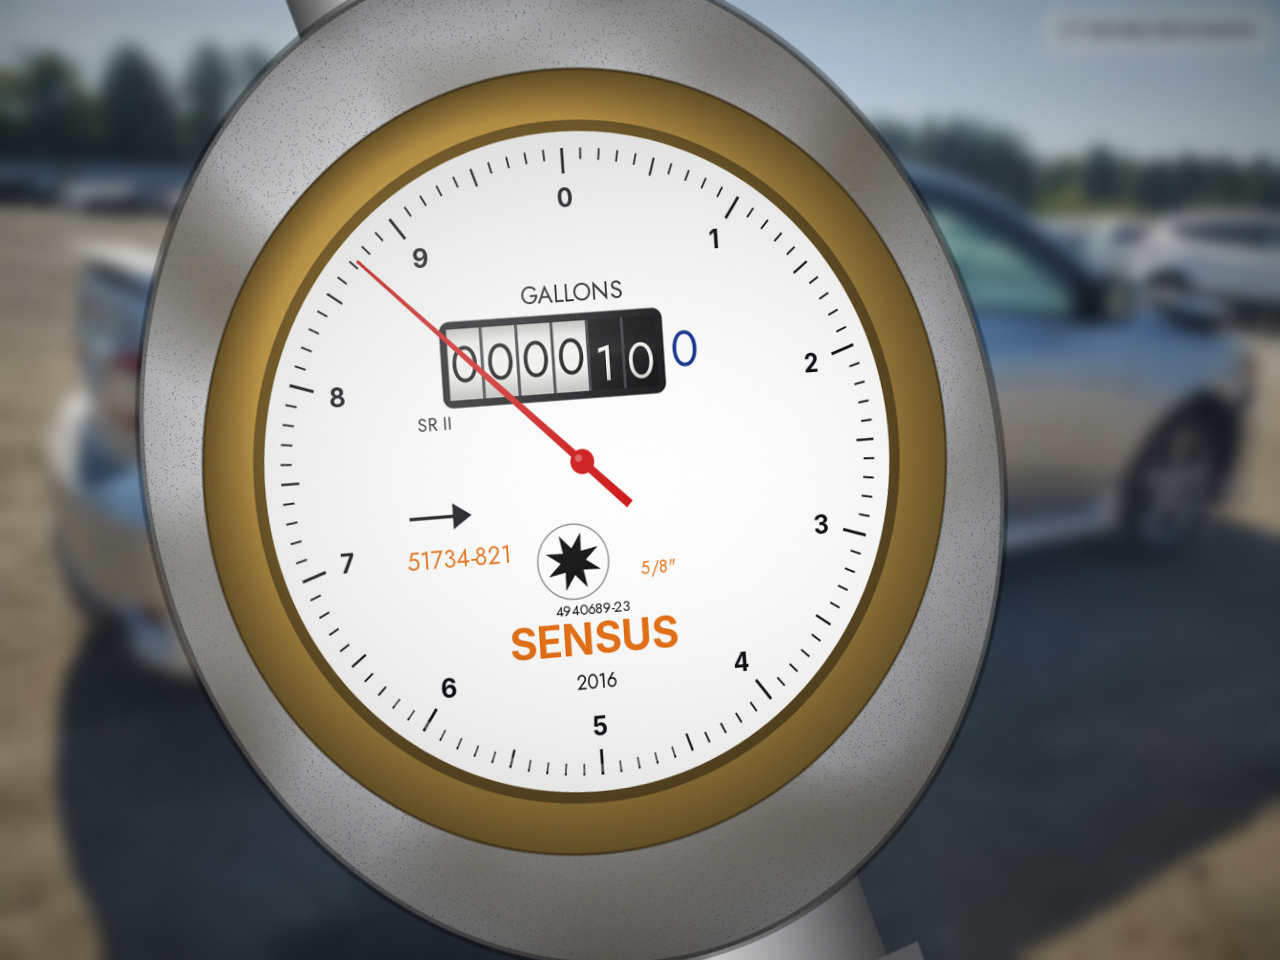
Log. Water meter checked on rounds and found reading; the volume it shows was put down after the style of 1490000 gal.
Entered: 98.7 gal
